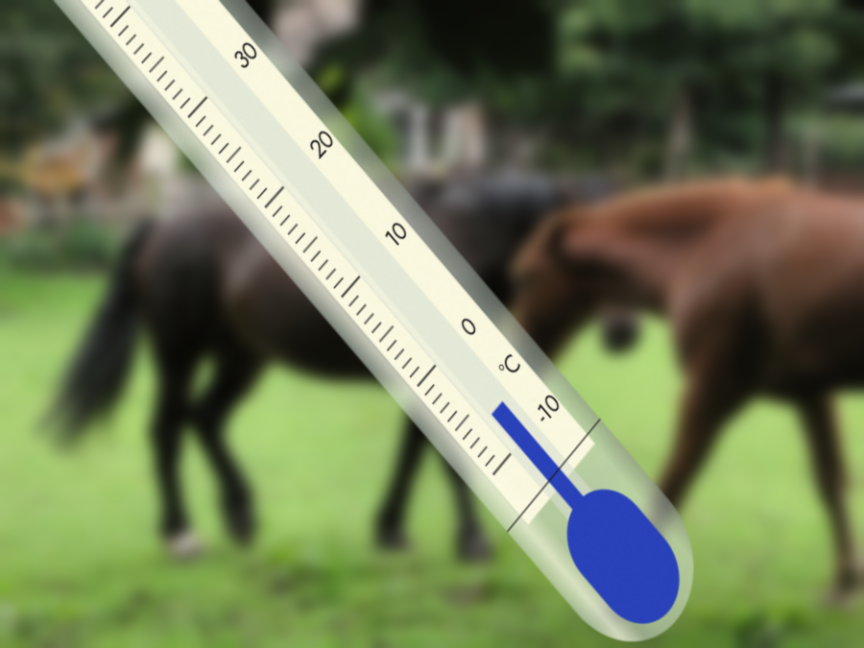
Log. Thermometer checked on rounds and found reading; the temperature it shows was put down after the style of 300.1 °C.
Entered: -6.5 °C
